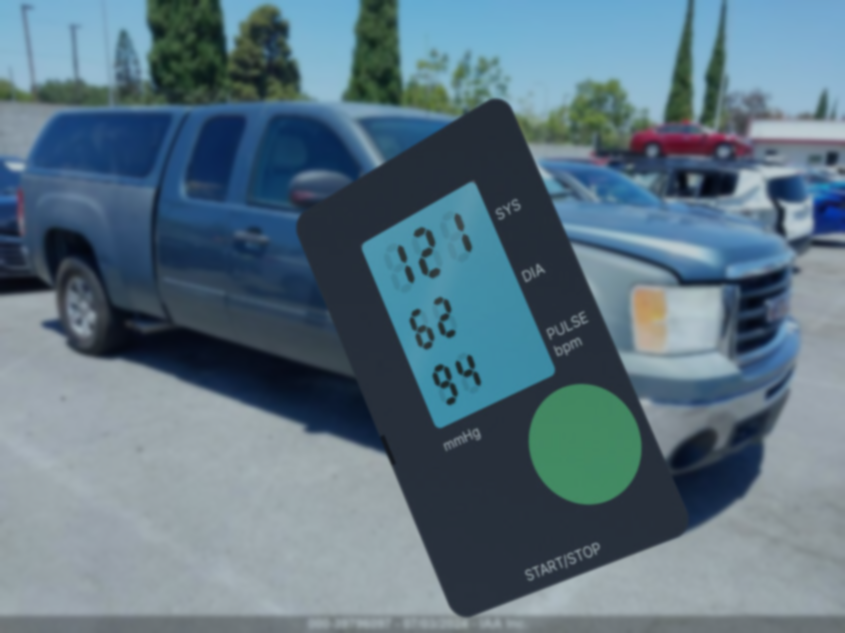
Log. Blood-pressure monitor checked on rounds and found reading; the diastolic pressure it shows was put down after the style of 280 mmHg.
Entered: 62 mmHg
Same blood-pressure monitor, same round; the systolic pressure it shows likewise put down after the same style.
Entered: 121 mmHg
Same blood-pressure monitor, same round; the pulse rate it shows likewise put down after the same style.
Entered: 94 bpm
